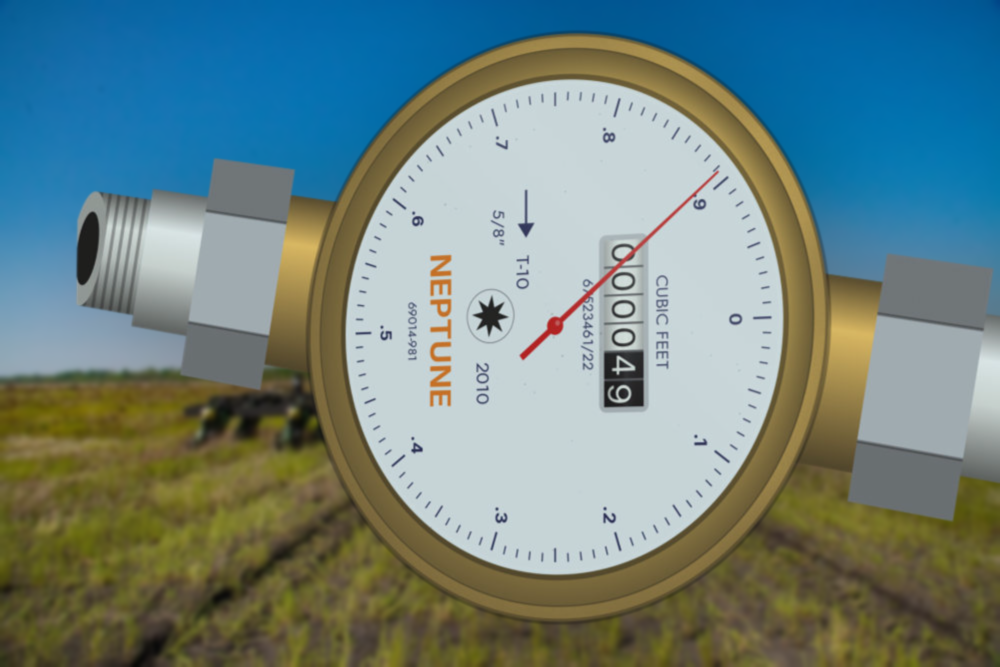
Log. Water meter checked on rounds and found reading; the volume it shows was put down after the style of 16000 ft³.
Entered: 48.89 ft³
